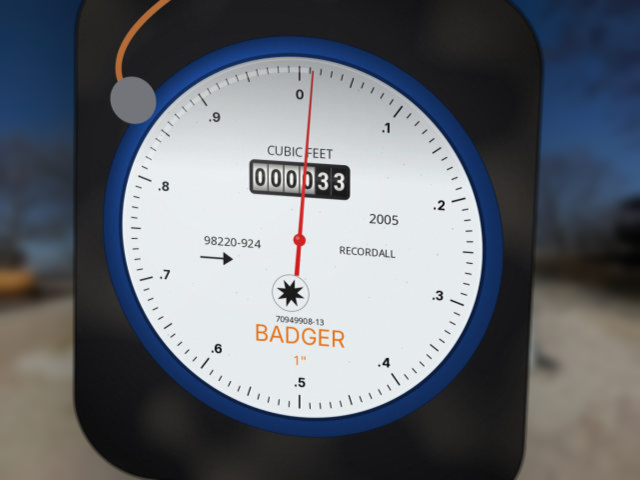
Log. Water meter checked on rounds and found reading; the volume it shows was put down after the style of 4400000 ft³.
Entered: 33.01 ft³
